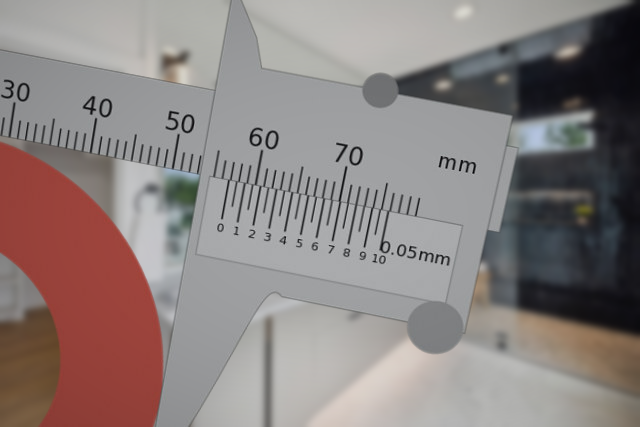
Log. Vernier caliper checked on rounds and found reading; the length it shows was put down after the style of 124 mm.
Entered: 56.8 mm
